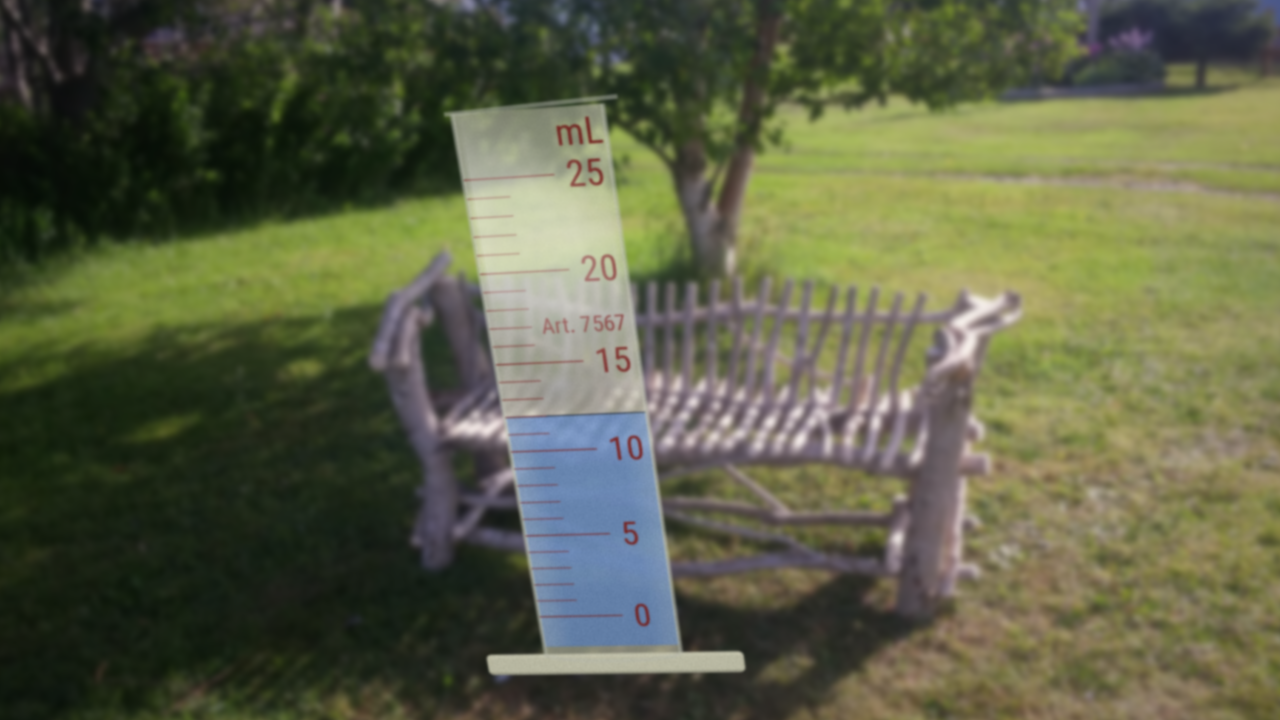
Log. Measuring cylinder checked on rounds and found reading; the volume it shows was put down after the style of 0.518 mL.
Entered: 12 mL
